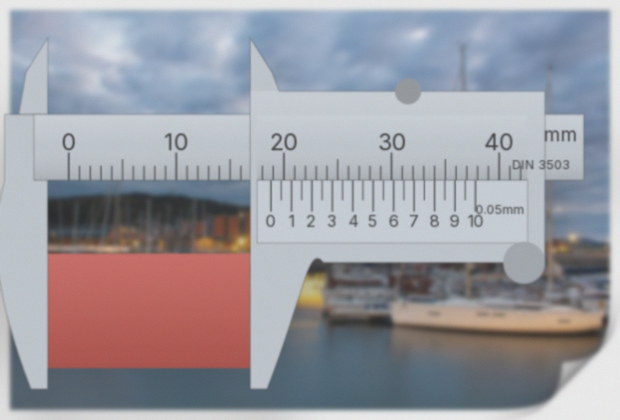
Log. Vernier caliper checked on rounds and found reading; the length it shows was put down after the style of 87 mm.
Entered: 18.8 mm
